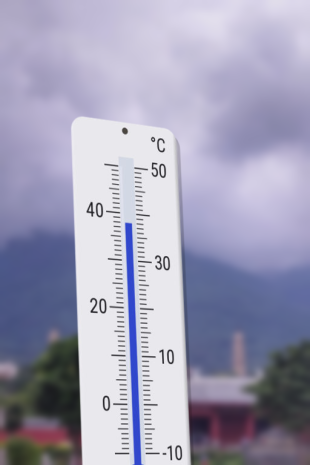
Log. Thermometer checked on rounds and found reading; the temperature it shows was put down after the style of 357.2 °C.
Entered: 38 °C
